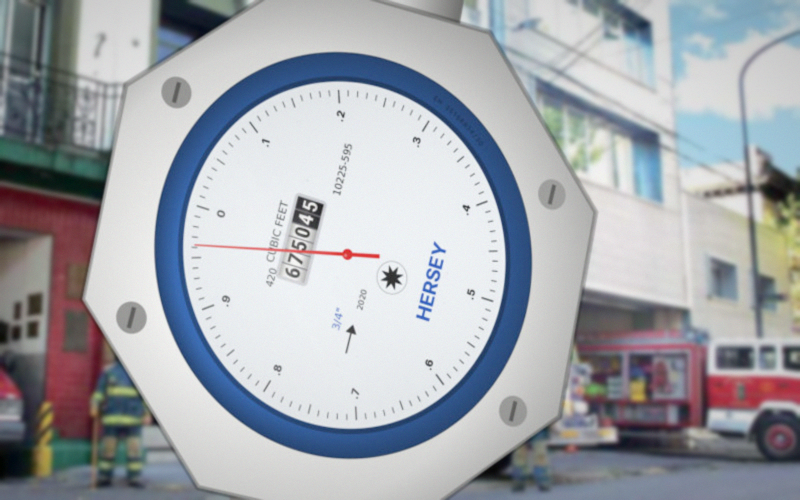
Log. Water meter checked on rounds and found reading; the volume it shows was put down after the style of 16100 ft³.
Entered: 675044.96 ft³
